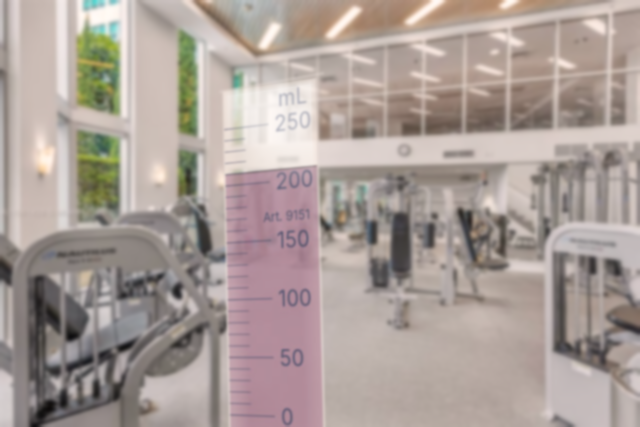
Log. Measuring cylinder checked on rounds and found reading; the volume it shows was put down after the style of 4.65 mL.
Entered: 210 mL
